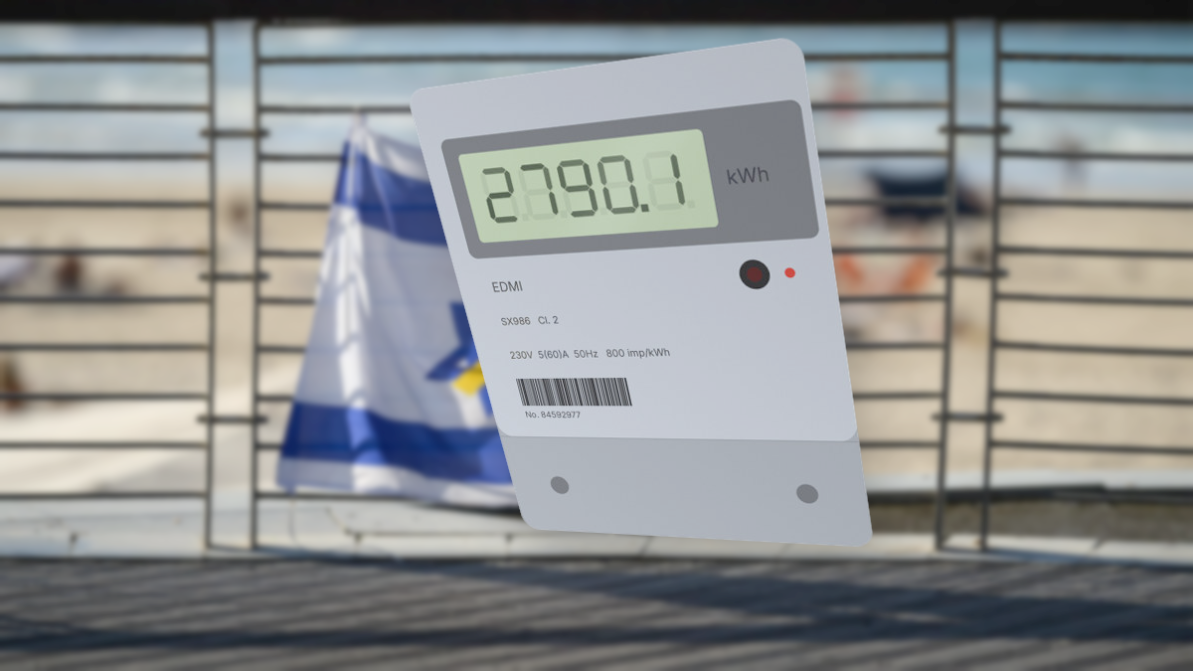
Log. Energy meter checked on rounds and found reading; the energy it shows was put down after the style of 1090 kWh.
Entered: 2790.1 kWh
